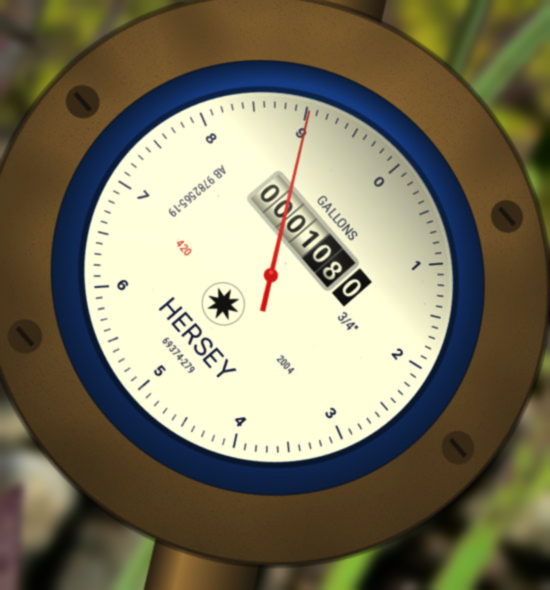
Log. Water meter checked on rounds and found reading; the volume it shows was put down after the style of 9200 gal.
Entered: 1079.0 gal
